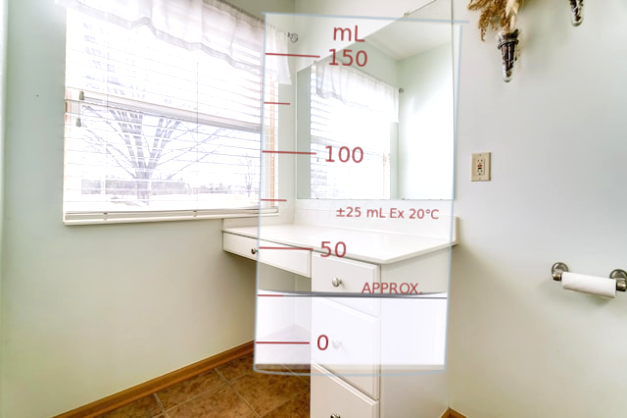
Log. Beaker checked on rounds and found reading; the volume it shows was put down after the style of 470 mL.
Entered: 25 mL
